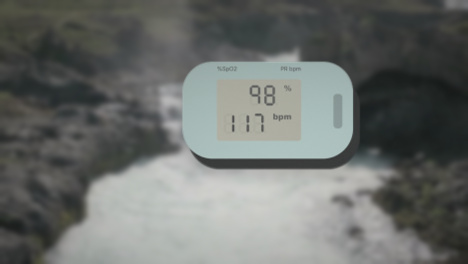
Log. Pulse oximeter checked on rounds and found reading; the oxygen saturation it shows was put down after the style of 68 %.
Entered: 98 %
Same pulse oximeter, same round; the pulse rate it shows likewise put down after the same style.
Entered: 117 bpm
